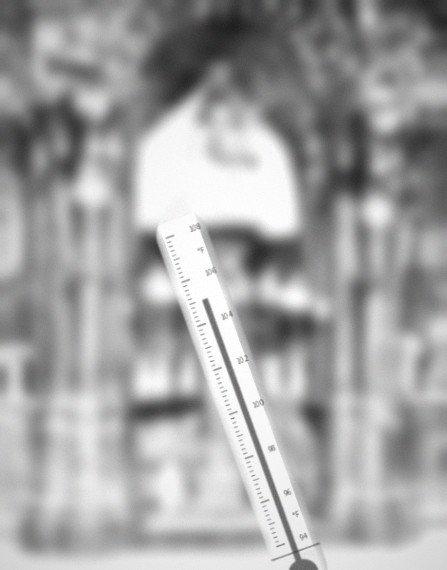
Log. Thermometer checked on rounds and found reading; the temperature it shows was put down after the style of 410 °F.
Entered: 105 °F
